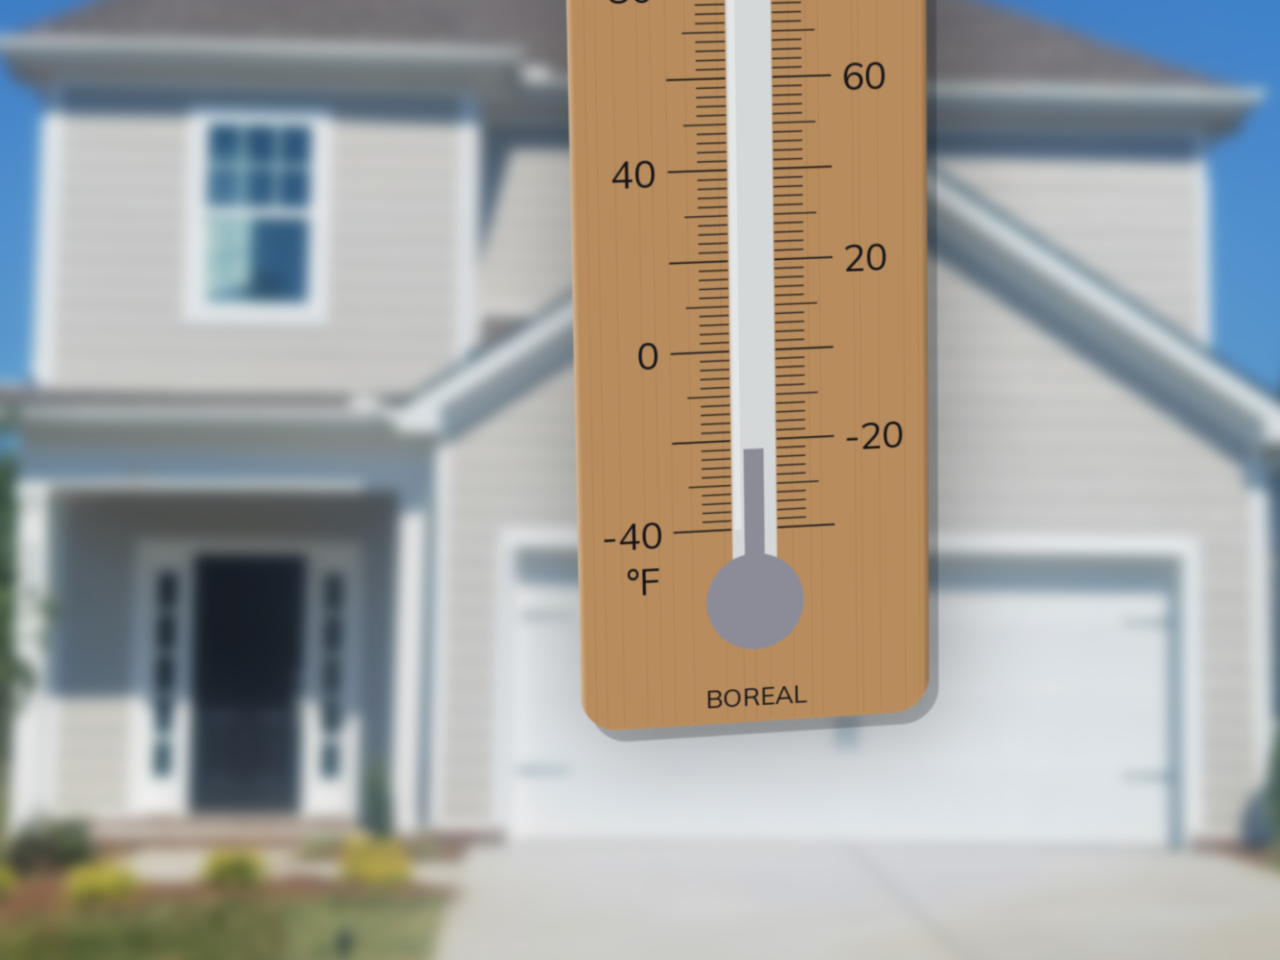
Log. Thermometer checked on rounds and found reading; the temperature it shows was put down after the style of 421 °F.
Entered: -22 °F
